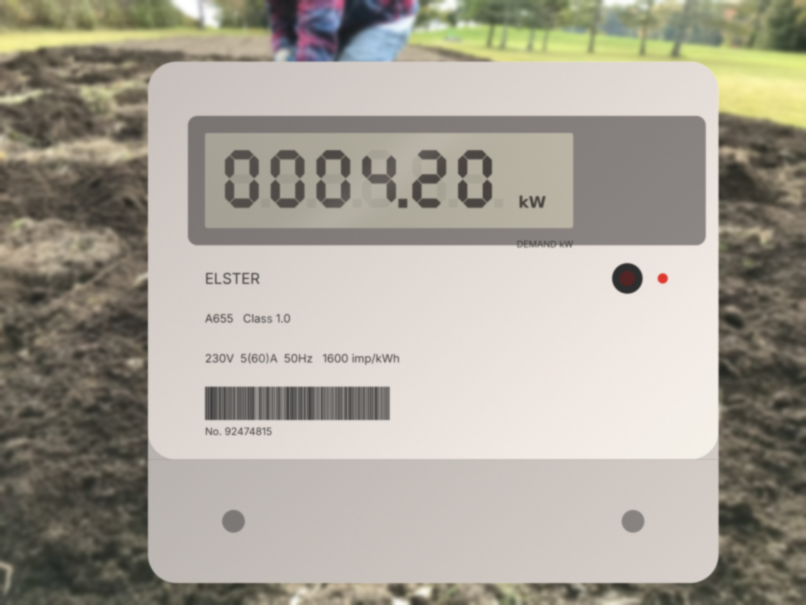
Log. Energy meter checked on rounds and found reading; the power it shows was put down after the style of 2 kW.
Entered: 4.20 kW
